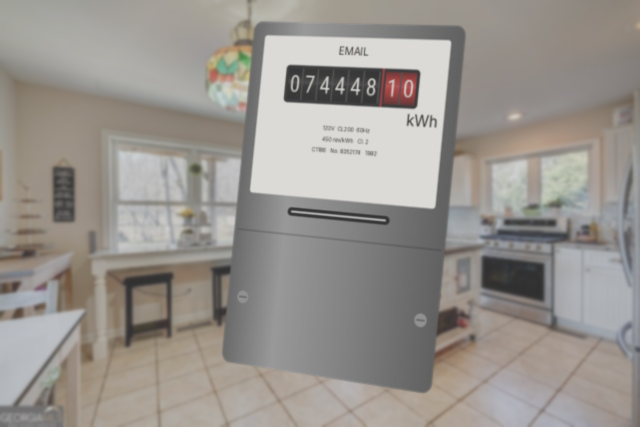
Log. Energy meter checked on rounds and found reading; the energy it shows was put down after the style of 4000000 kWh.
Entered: 74448.10 kWh
